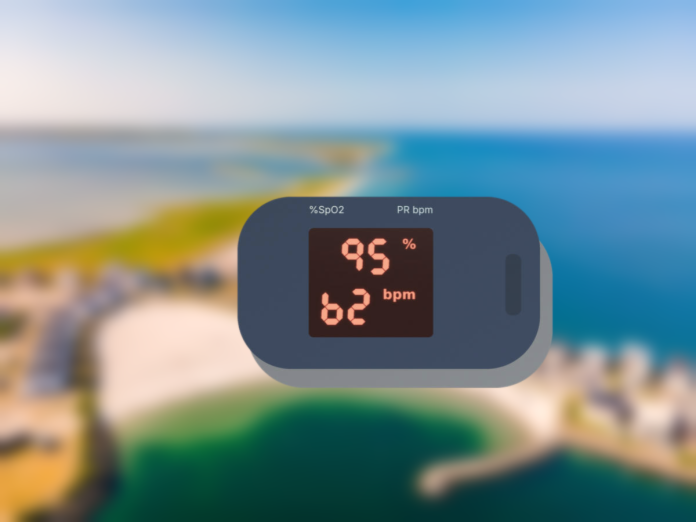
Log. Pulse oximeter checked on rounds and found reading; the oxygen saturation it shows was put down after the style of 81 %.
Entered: 95 %
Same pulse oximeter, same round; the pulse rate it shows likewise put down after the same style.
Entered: 62 bpm
